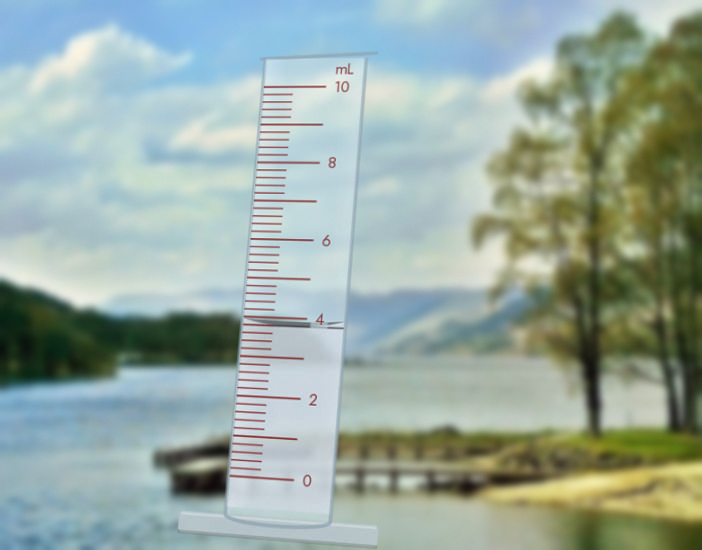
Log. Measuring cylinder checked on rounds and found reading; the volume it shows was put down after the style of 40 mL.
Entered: 3.8 mL
